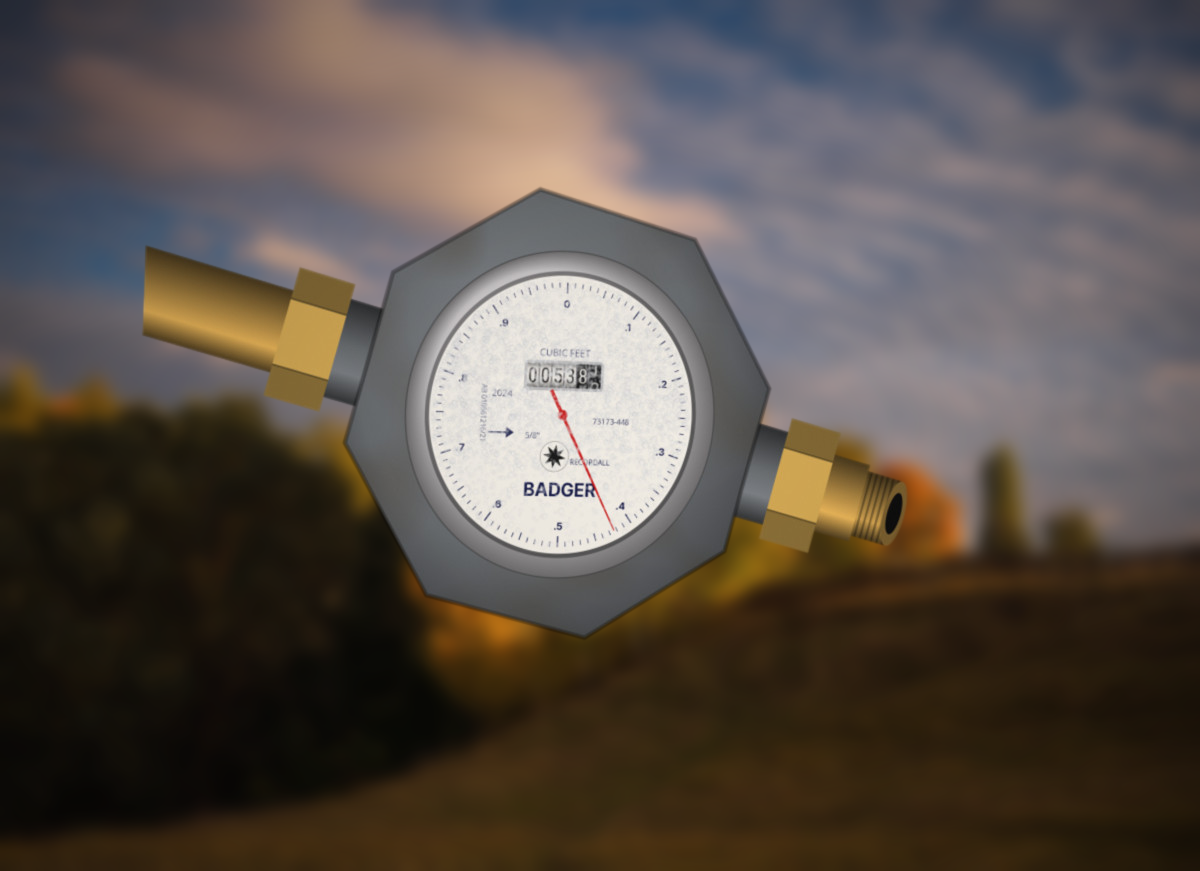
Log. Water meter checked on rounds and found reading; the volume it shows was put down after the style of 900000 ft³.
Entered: 5381.42 ft³
